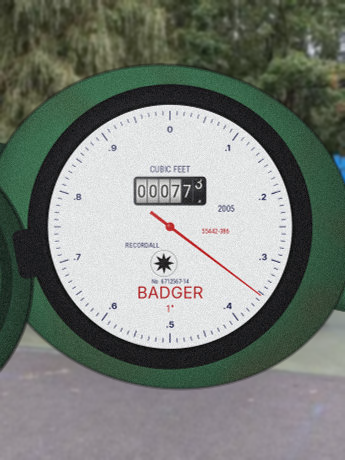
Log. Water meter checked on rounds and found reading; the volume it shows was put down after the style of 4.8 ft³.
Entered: 773.35 ft³
